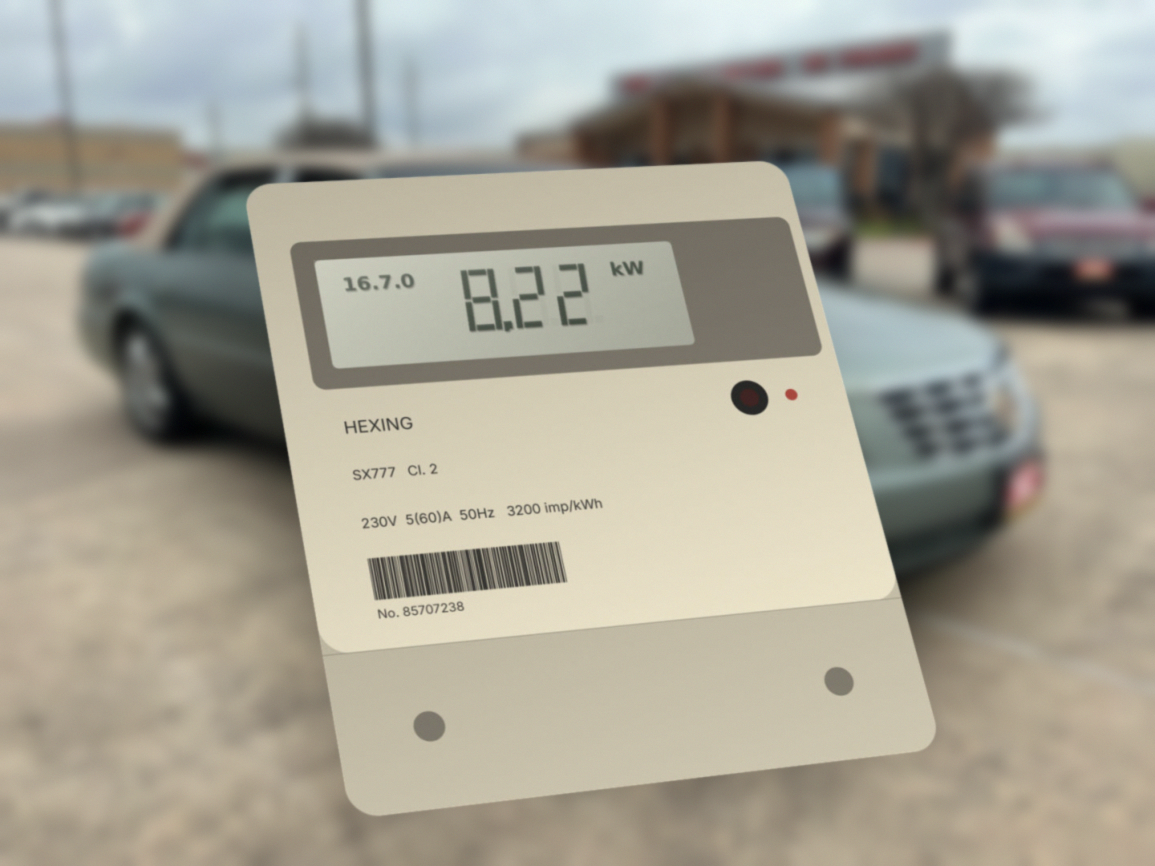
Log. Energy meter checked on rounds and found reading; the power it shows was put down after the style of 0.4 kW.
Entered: 8.22 kW
